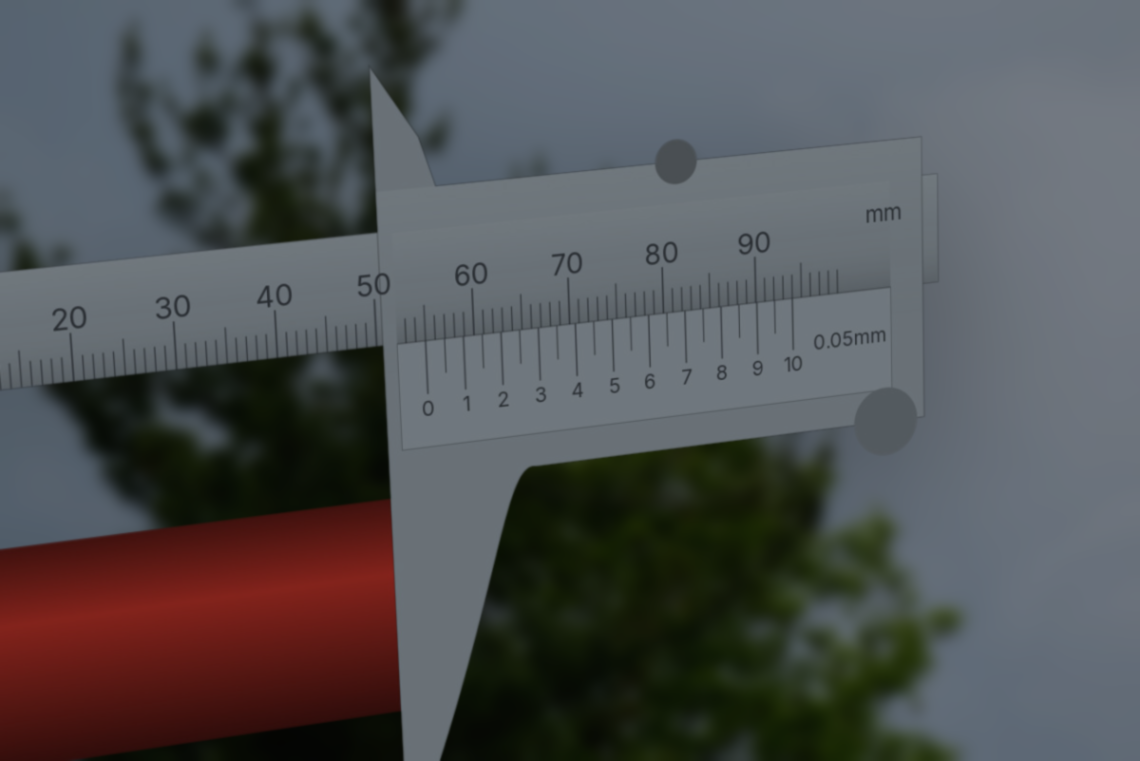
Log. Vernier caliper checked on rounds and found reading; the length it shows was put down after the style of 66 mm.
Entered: 55.0 mm
